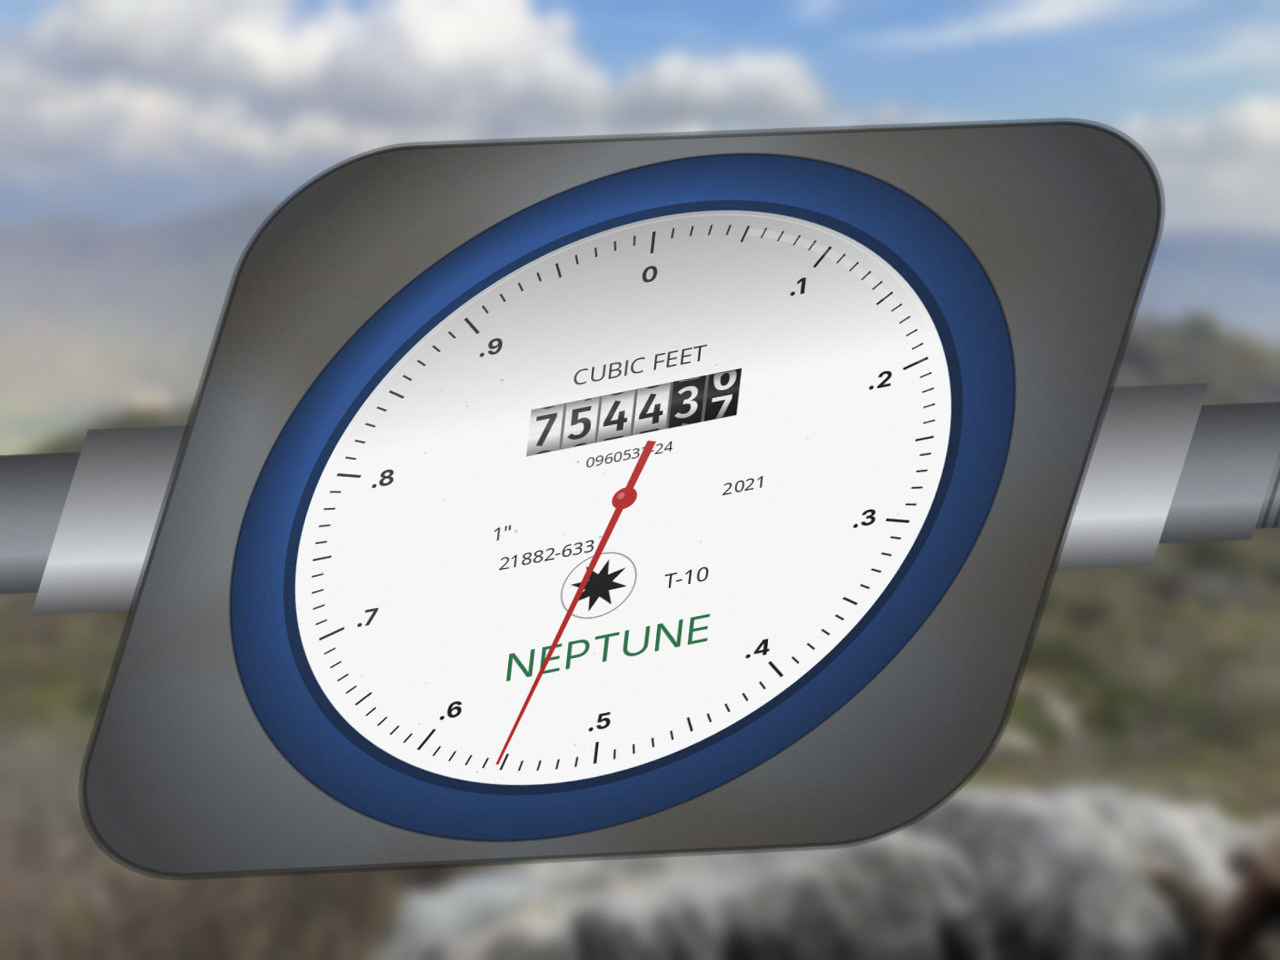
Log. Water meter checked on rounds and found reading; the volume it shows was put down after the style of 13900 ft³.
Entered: 754436.55 ft³
